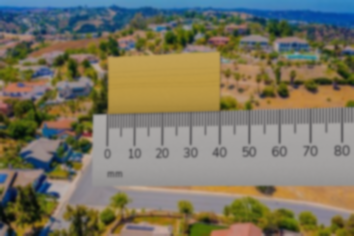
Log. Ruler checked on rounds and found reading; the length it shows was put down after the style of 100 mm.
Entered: 40 mm
